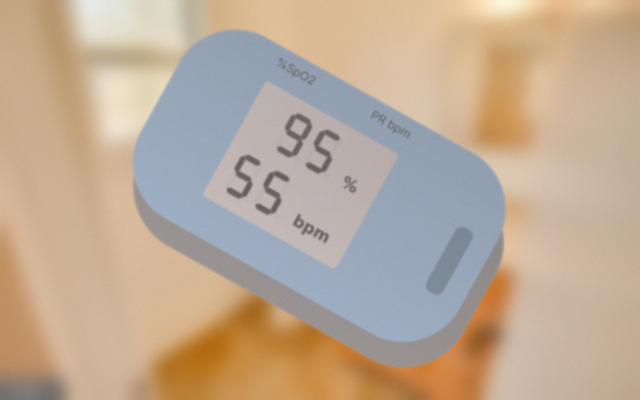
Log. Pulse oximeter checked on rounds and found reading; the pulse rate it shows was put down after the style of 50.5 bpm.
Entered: 55 bpm
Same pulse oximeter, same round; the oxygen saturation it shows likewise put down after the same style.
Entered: 95 %
